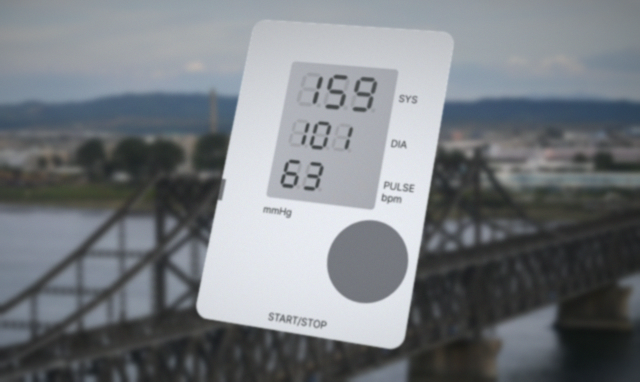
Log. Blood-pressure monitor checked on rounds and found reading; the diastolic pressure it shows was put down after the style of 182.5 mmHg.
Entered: 101 mmHg
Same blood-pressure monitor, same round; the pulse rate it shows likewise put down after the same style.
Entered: 63 bpm
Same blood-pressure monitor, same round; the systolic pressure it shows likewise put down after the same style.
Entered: 159 mmHg
